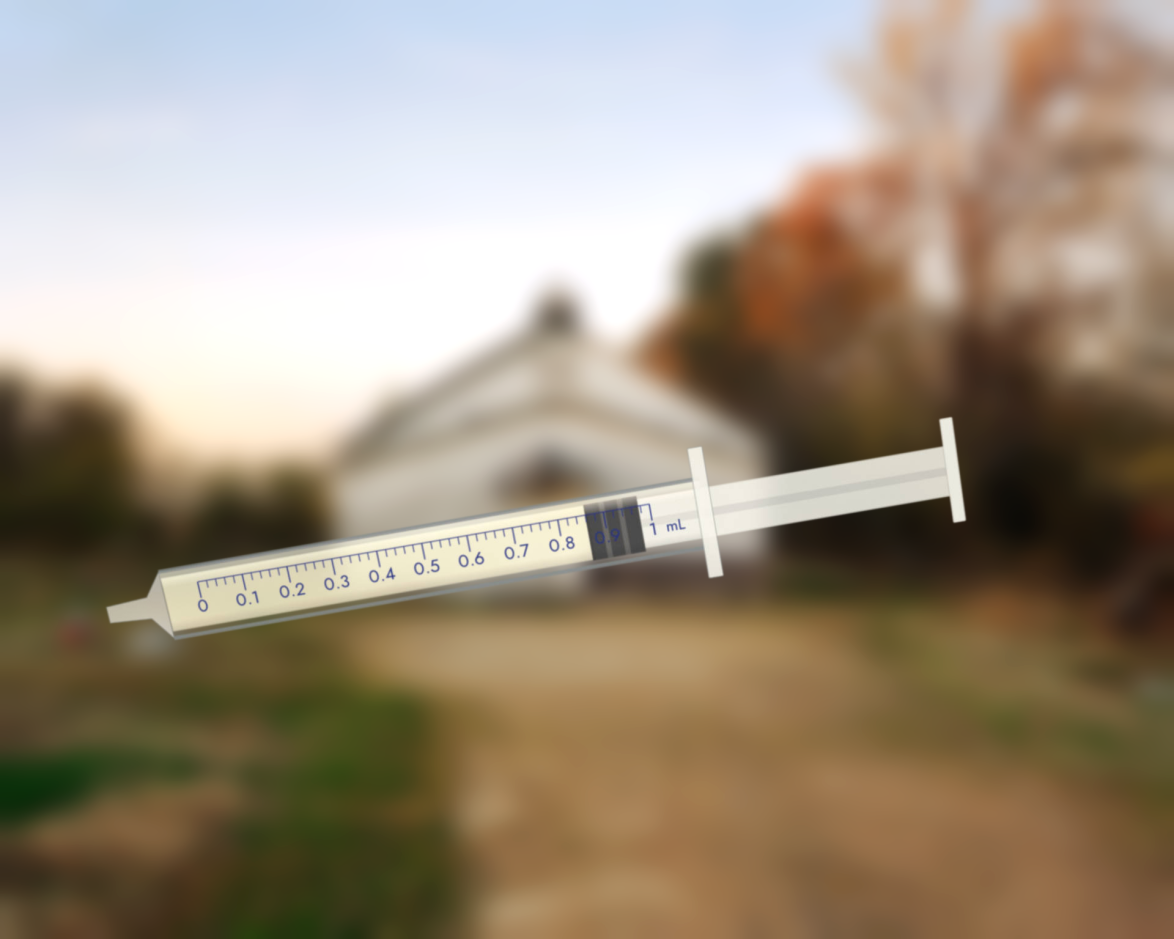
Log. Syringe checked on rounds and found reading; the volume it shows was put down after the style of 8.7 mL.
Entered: 0.86 mL
